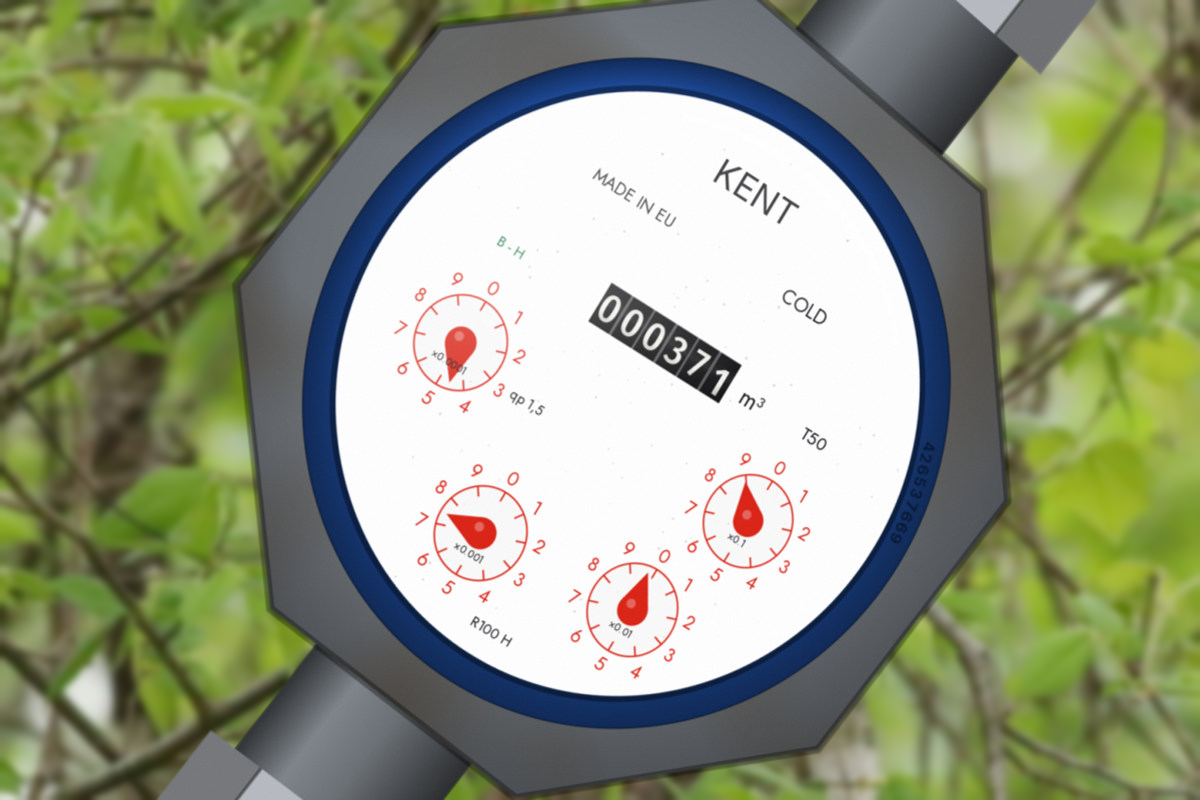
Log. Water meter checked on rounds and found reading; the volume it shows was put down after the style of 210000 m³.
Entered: 370.8974 m³
